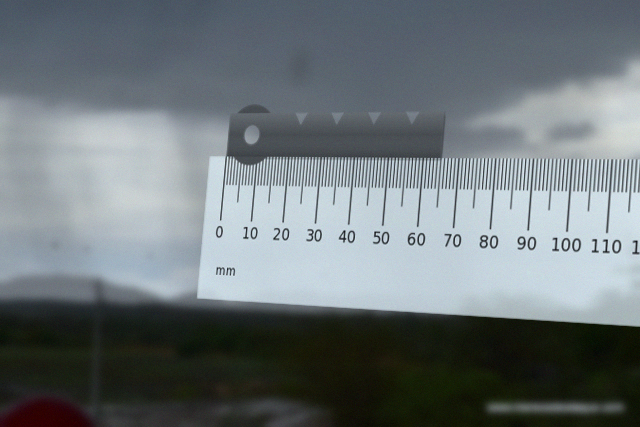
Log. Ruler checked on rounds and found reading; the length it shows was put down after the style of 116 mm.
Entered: 65 mm
